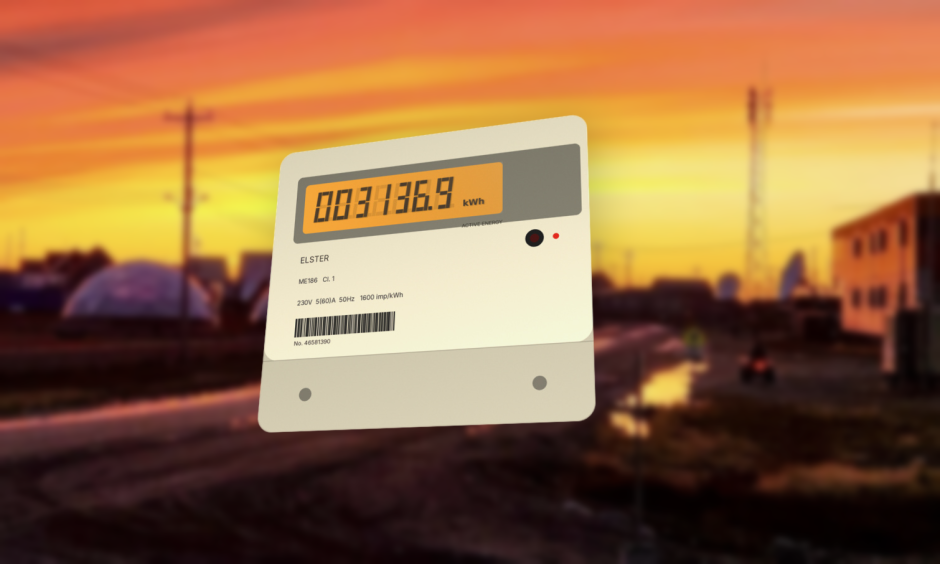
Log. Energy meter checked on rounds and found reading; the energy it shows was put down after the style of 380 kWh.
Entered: 3136.9 kWh
